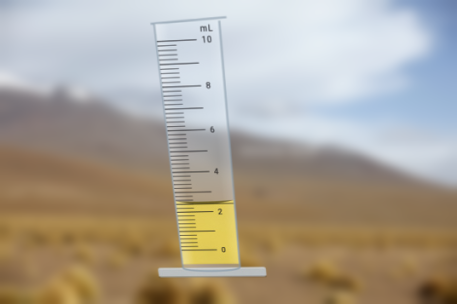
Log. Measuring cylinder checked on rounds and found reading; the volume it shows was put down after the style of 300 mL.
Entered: 2.4 mL
